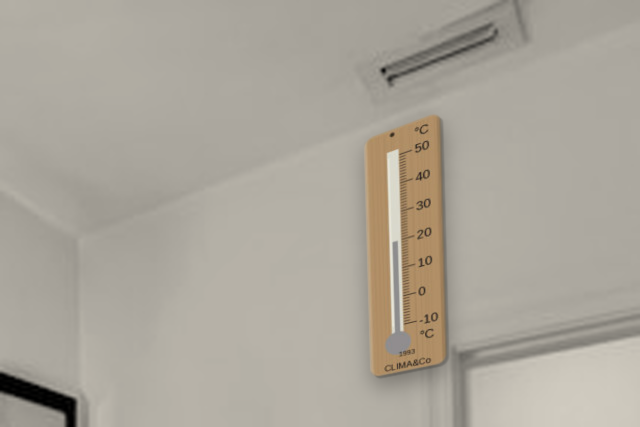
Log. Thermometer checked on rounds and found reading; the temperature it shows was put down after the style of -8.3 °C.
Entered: 20 °C
